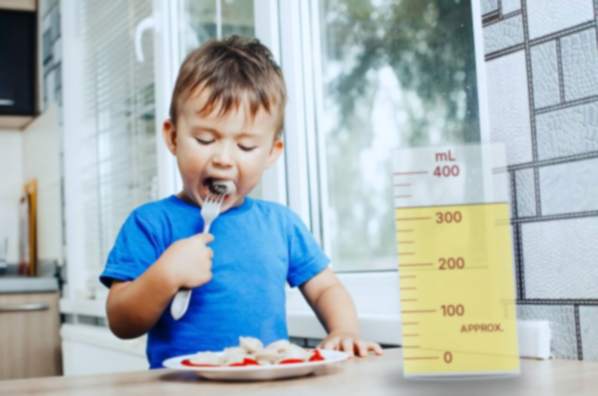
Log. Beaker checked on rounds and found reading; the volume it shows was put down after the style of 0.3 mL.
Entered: 325 mL
